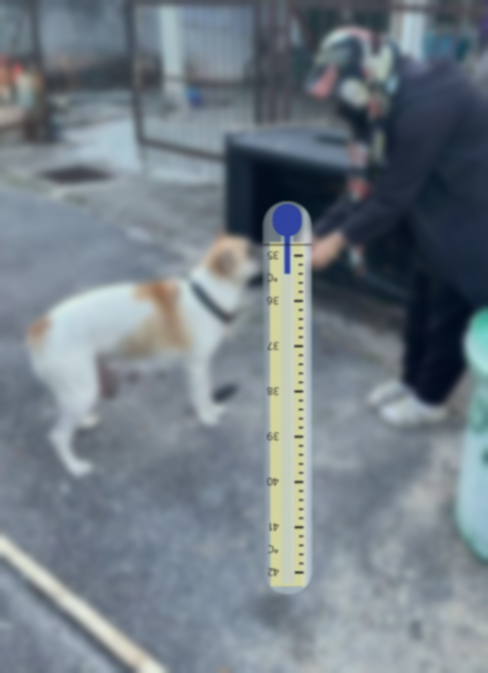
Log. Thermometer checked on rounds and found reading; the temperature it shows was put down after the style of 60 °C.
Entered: 35.4 °C
